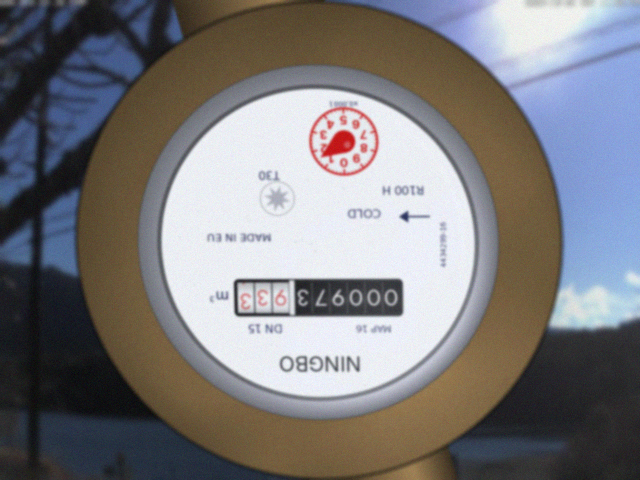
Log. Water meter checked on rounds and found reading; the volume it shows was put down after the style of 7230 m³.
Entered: 973.9331 m³
